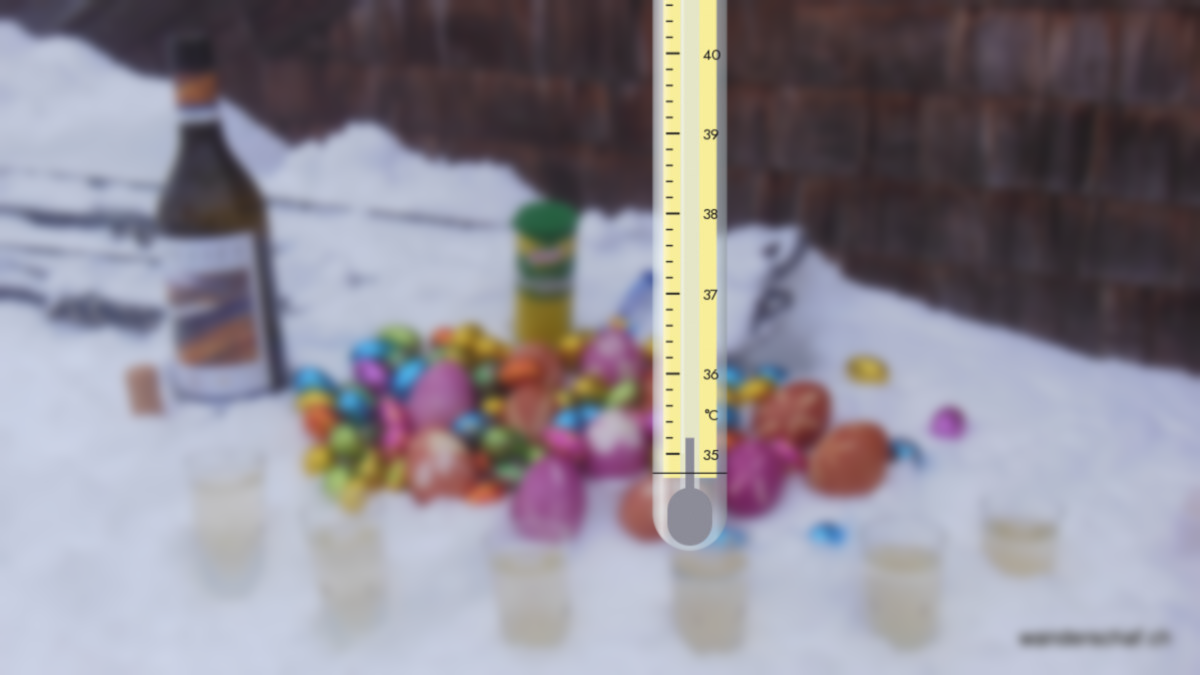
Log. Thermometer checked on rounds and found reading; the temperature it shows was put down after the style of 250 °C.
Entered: 35.2 °C
